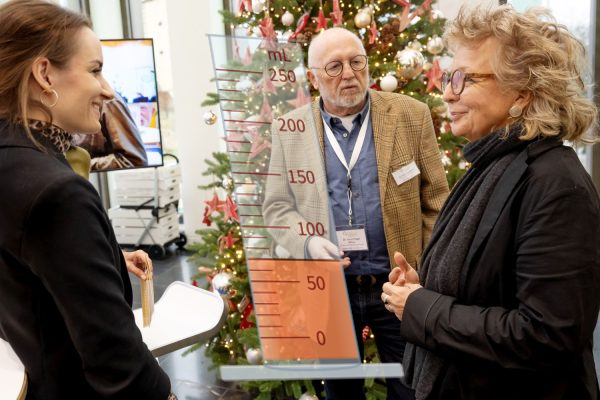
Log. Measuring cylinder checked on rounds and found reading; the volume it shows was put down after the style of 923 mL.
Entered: 70 mL
